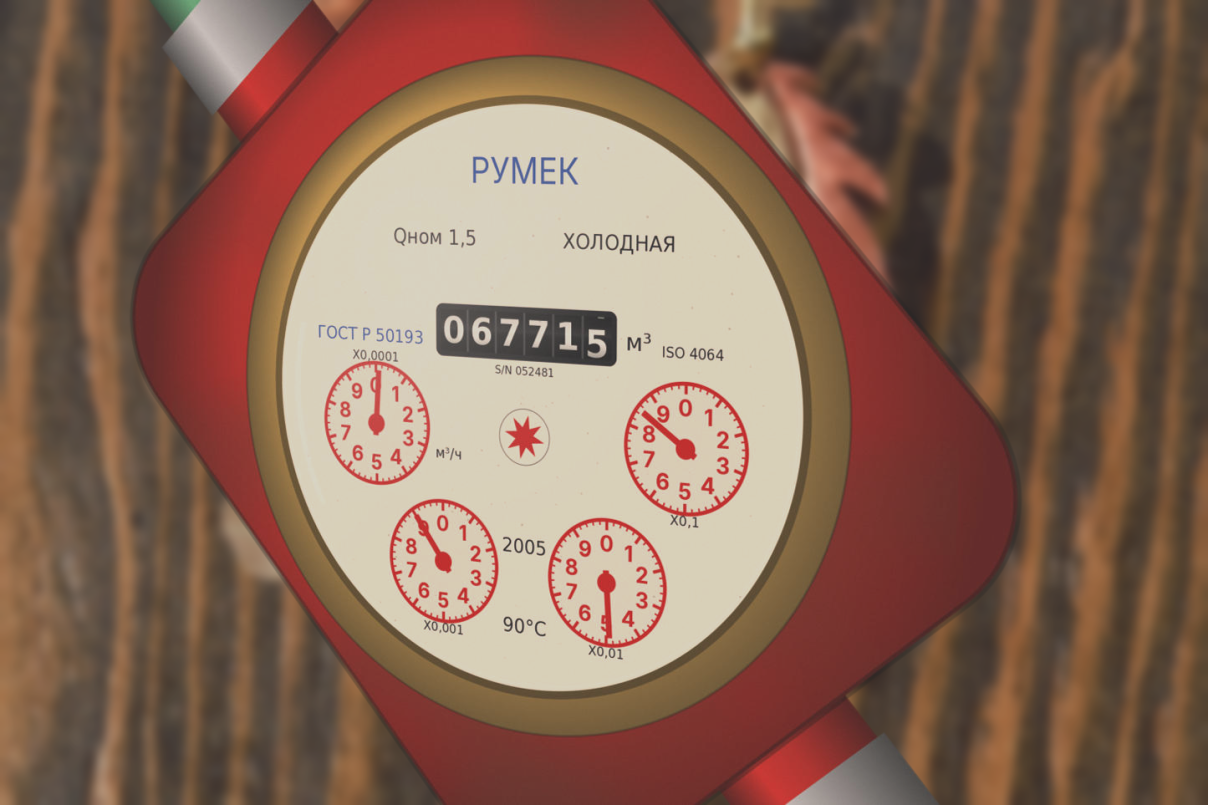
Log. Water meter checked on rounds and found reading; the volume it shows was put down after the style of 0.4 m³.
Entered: 67714.8490 m³
